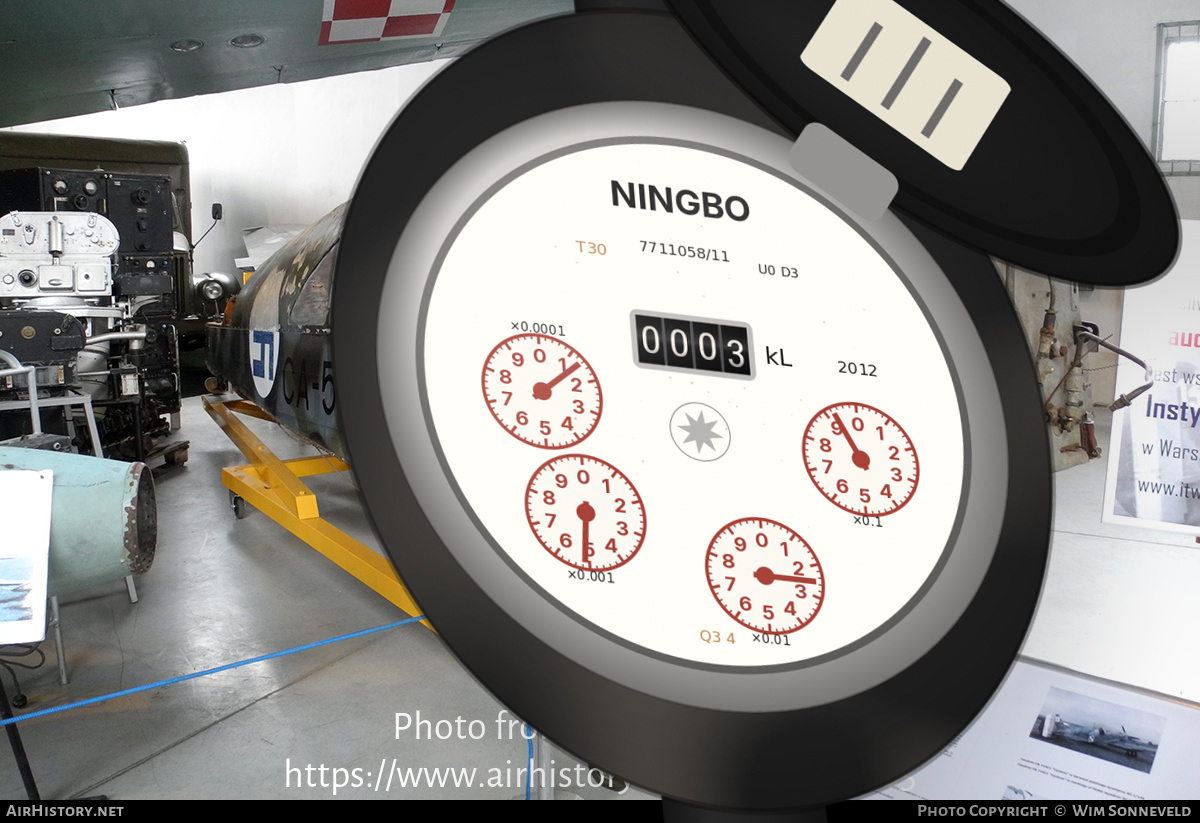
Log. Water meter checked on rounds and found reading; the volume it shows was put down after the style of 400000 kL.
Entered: 2.9251 kL
